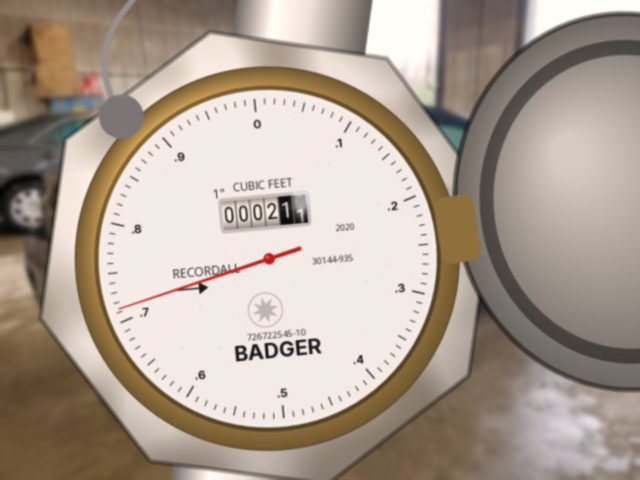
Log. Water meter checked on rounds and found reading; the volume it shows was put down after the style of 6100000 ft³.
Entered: 210.71 ft³
